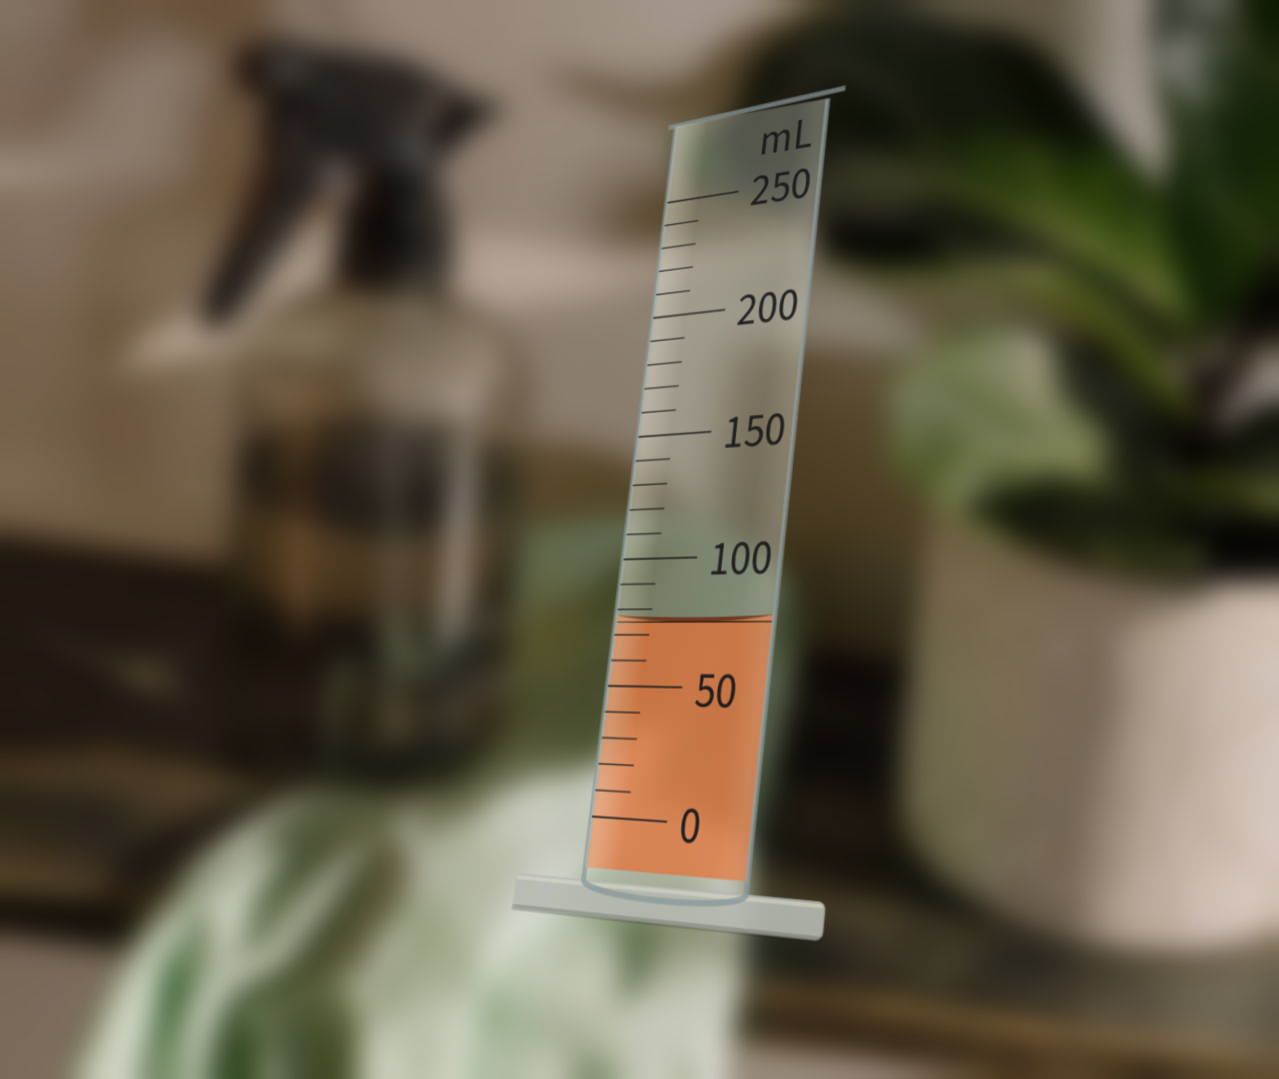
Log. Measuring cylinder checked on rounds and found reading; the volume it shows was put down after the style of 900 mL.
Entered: 75 mL
